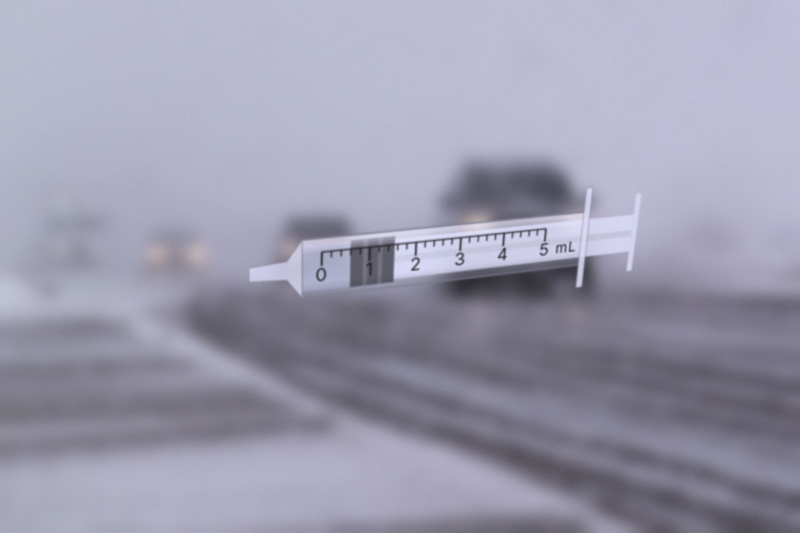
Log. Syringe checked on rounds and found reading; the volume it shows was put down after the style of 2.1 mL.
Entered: 0.6 mL
